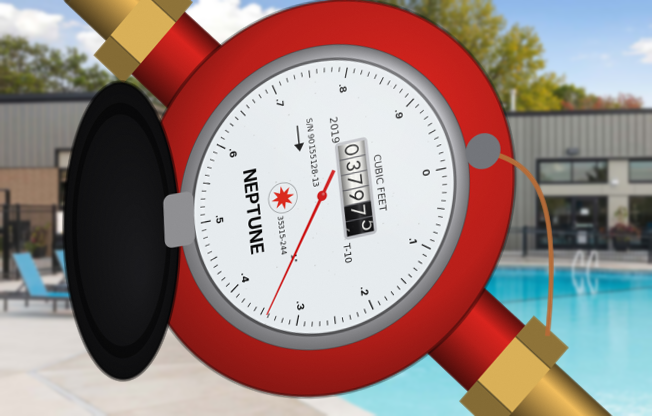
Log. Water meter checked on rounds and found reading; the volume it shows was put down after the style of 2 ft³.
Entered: 37975.34 ft³
